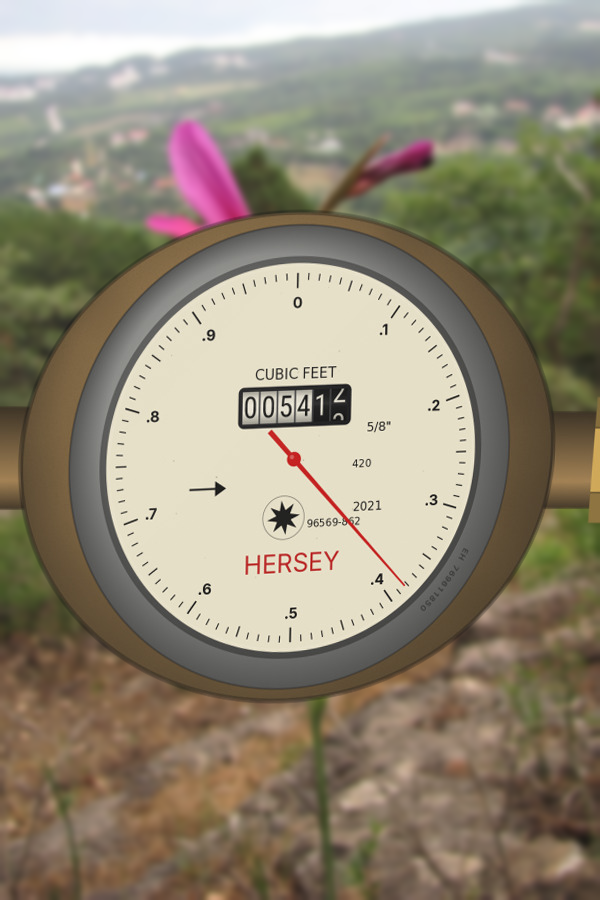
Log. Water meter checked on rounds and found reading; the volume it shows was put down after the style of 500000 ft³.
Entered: 5412.38 ft³
